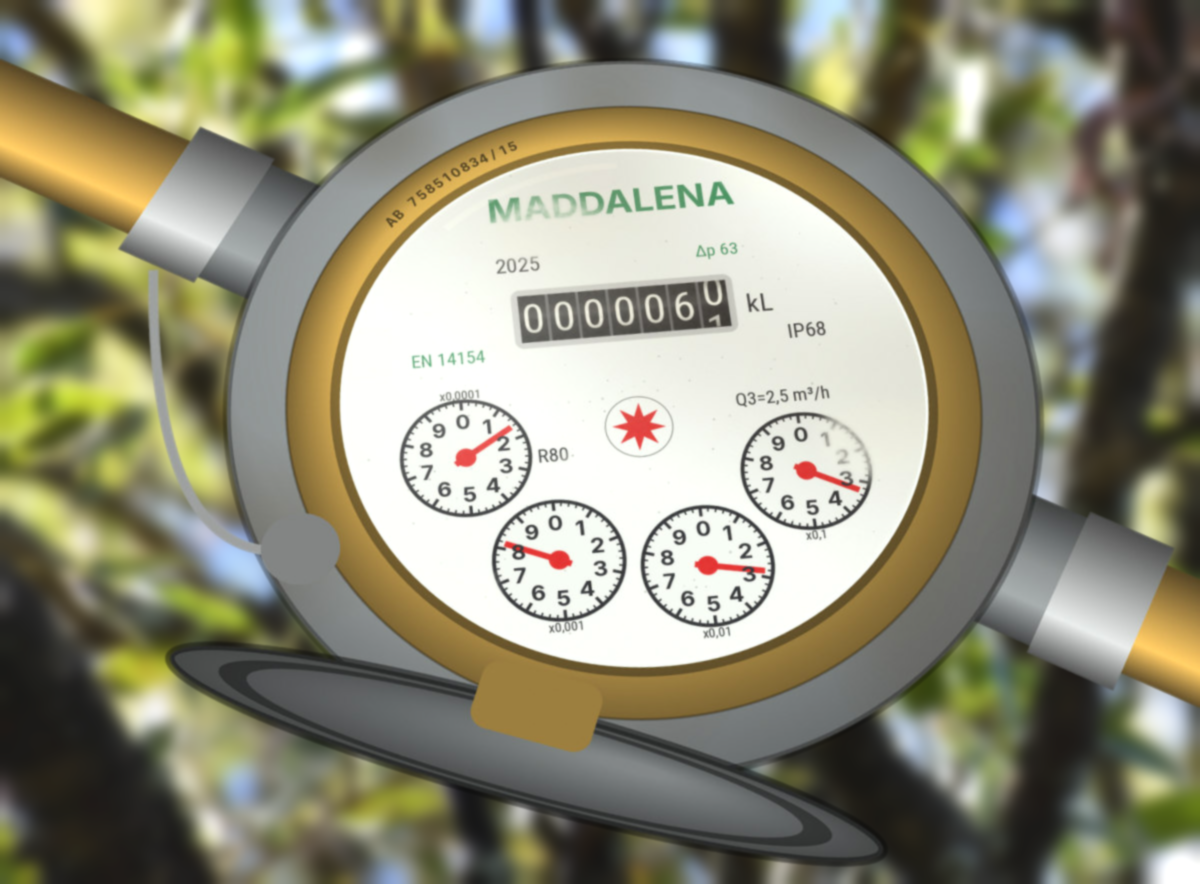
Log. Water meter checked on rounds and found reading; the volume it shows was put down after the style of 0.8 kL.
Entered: 60.3281 kL
